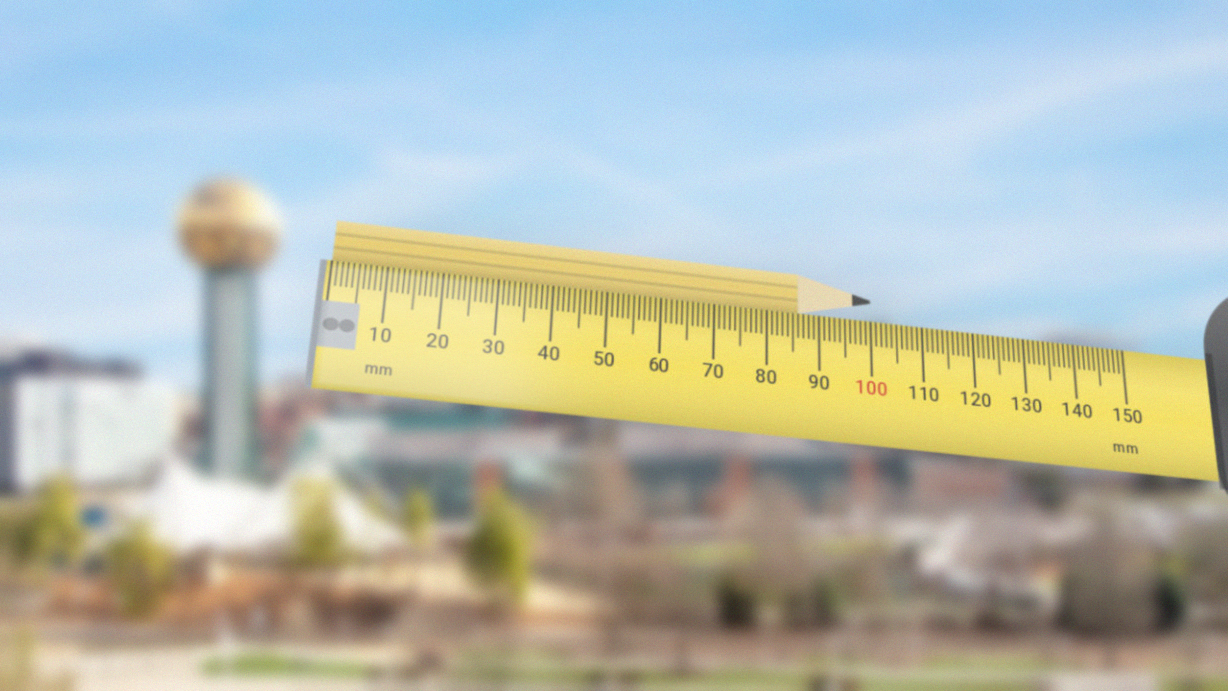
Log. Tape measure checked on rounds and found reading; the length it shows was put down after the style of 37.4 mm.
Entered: 100 mm
